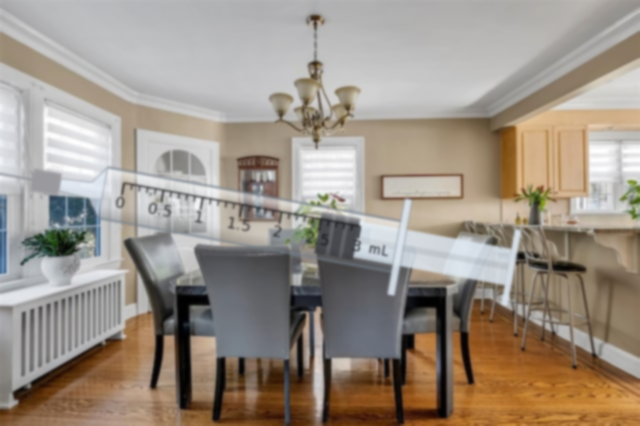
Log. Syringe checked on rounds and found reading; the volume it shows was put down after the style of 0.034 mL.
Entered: 2.5 mL
